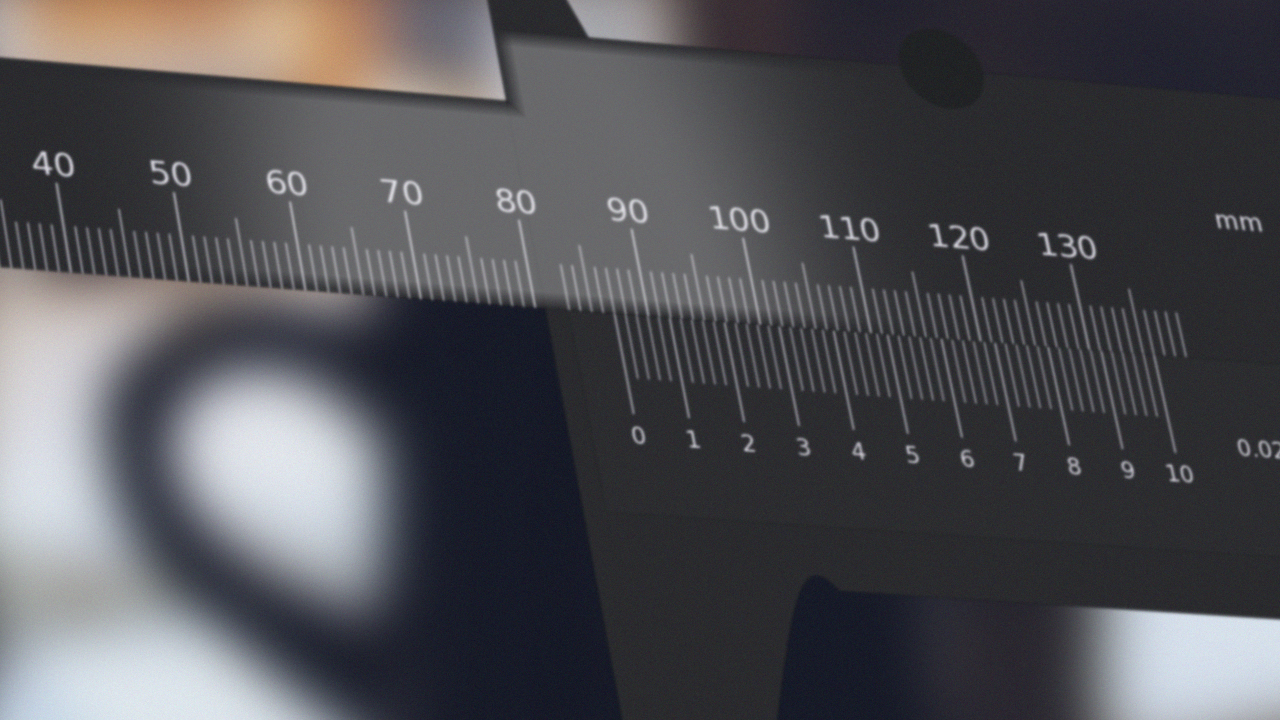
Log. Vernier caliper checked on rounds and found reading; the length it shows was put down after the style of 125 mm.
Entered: 87.0 mm
